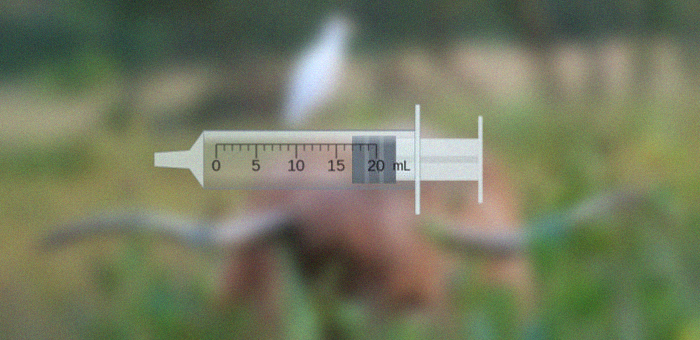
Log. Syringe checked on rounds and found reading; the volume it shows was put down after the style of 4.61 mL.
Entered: 17 mL
